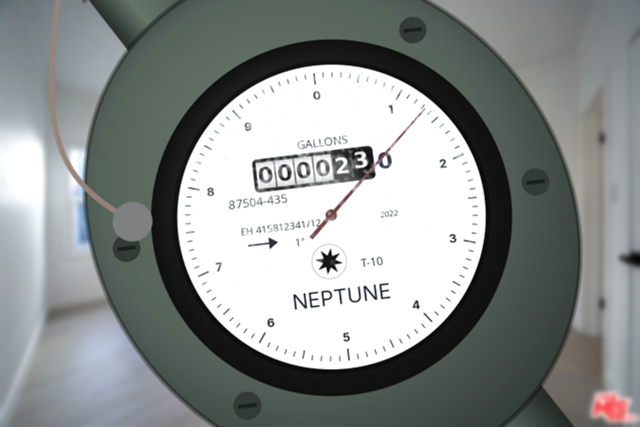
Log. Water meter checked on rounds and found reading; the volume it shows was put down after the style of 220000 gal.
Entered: 231.3 gal
